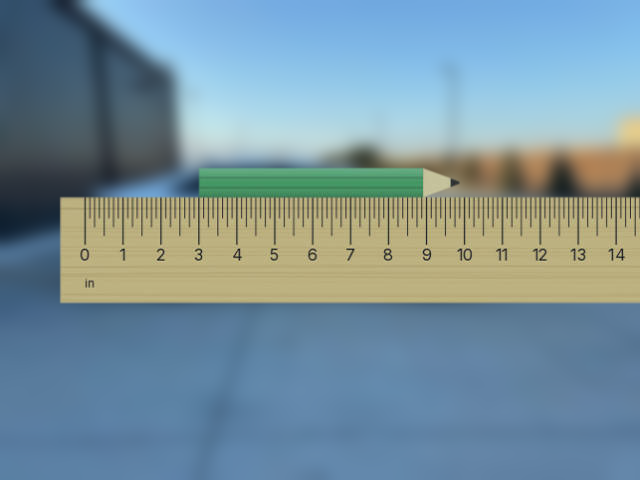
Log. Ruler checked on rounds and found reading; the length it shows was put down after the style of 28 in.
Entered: 6.875 in
